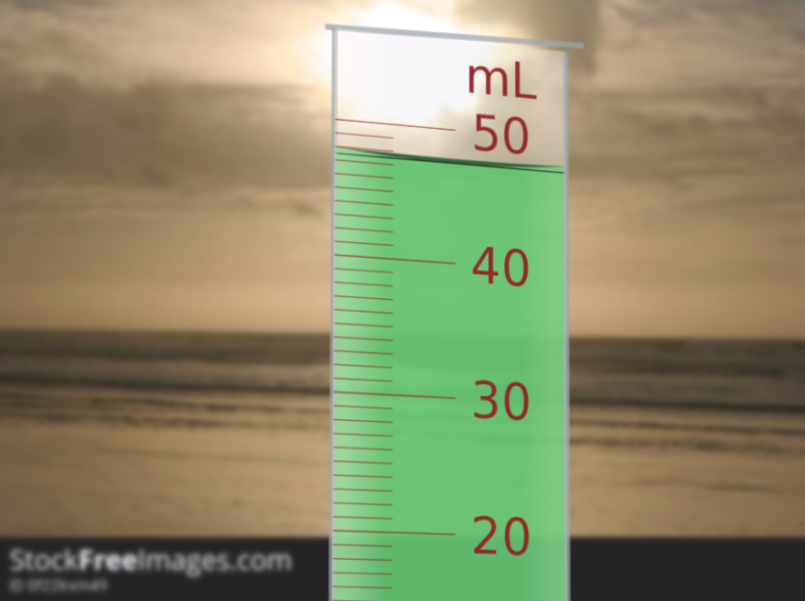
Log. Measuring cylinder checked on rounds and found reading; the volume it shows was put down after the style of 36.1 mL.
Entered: 47.5 mL
